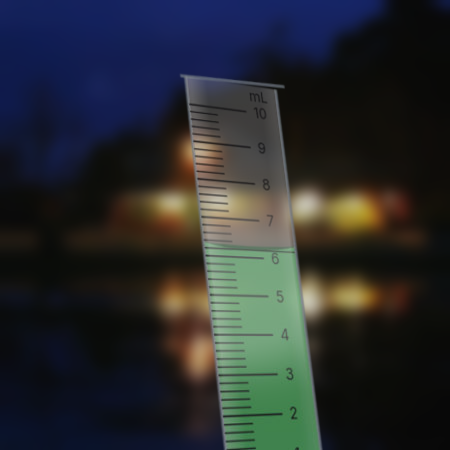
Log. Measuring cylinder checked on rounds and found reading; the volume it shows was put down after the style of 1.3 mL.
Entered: 6.2 mL
